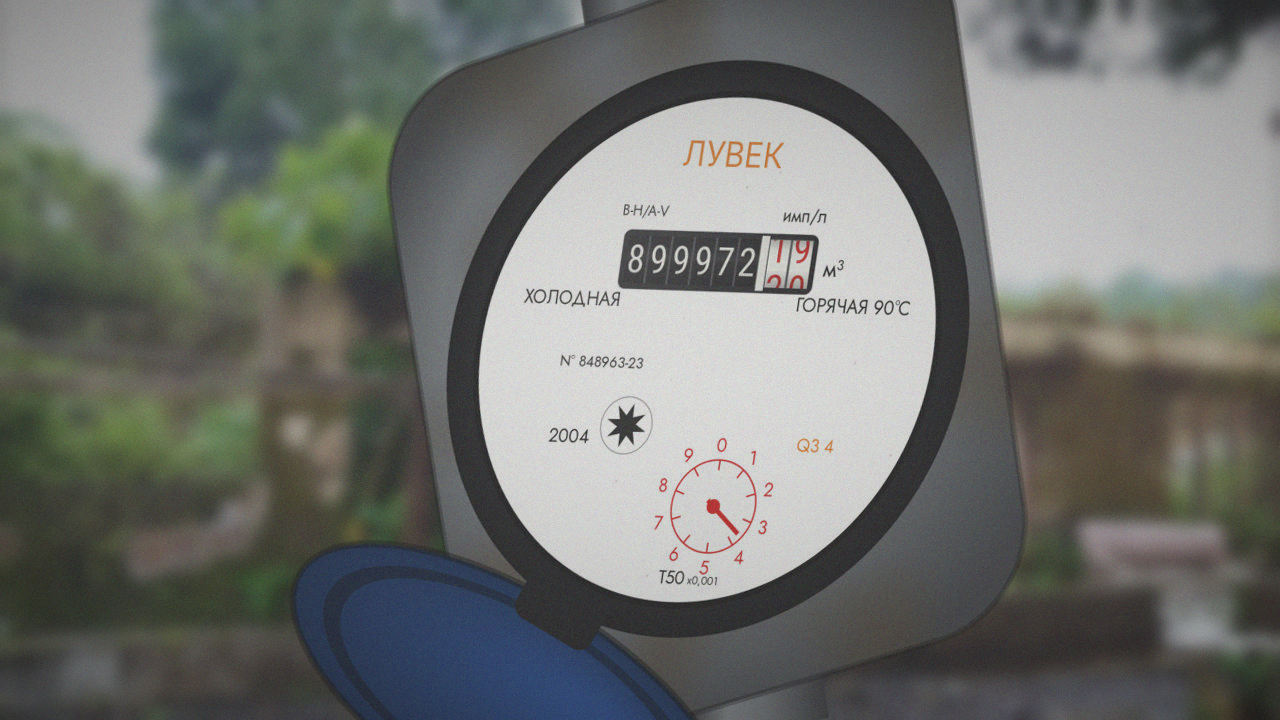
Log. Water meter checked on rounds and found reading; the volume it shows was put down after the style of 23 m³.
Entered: 899972.193 m³
